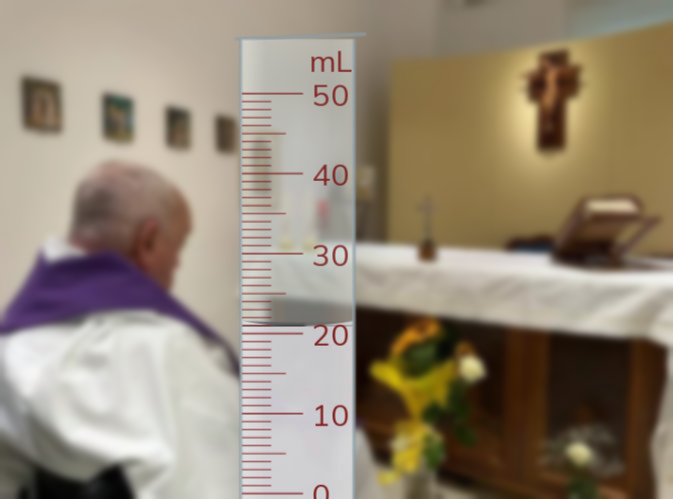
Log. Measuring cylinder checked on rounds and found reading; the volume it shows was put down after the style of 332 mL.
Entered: 21 mL
